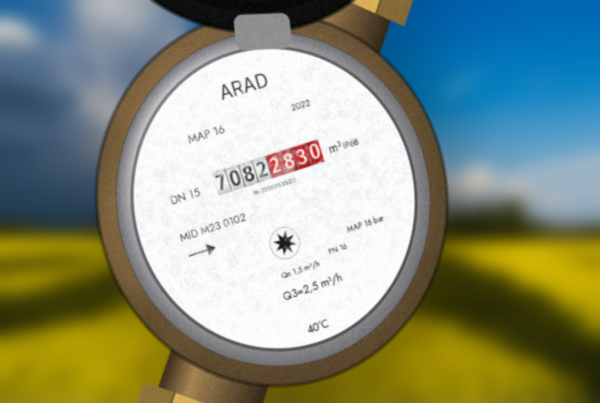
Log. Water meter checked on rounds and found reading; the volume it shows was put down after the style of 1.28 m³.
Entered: 7082.2830 m³
